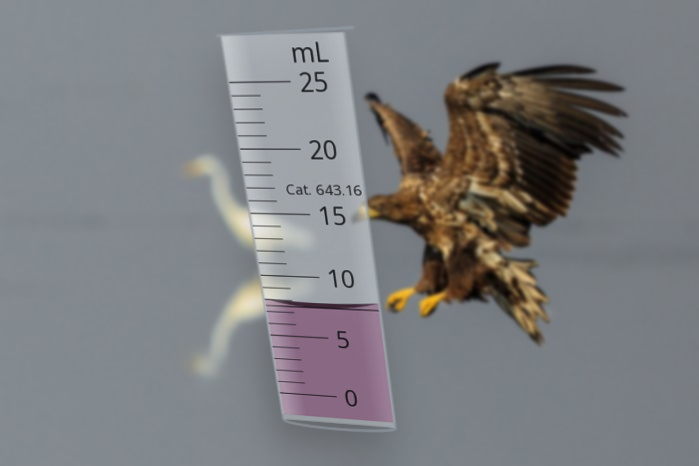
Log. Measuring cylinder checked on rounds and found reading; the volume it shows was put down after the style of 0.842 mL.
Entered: 7.5 mL
